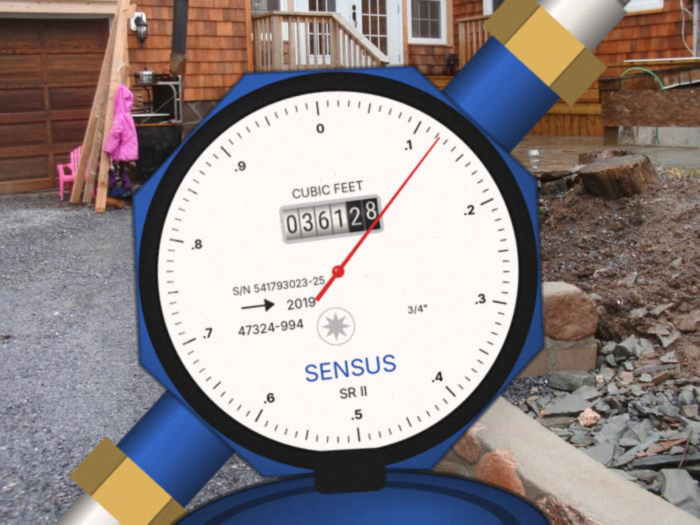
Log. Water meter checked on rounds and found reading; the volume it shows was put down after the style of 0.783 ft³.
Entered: 36128.12 ft³
